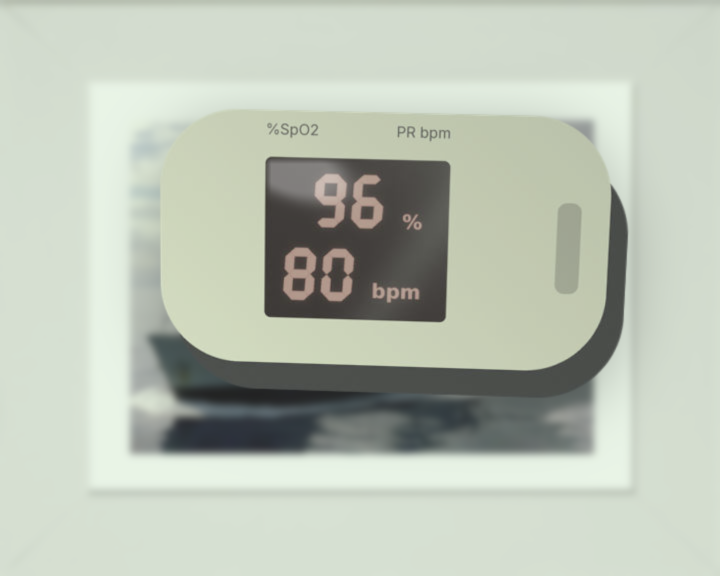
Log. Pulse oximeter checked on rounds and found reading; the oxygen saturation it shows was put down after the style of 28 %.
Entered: 96 %
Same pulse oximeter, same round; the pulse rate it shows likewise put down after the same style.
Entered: 80 bpm
